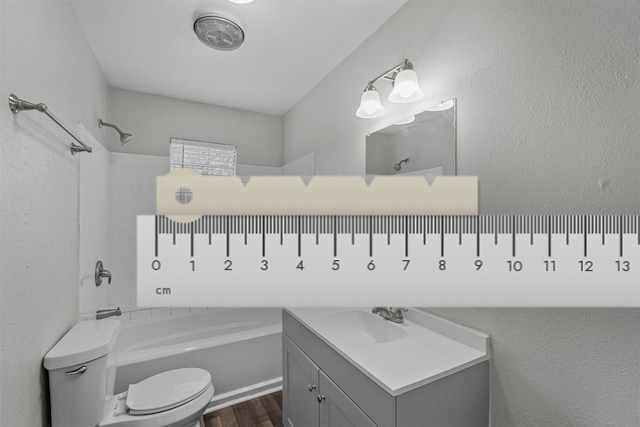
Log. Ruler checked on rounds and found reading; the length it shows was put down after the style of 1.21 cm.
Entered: 9 cm
